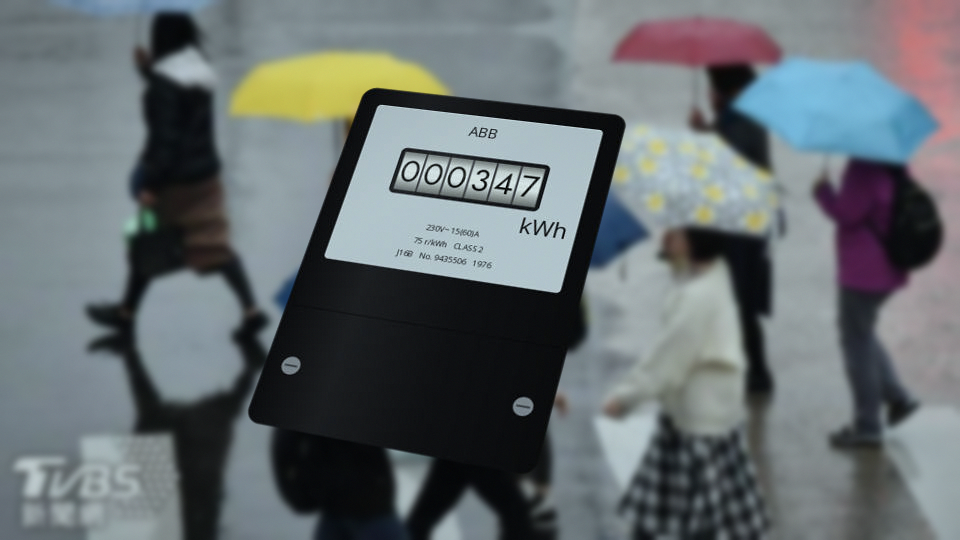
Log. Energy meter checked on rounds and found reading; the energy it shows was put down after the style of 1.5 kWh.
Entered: 347 kWh
